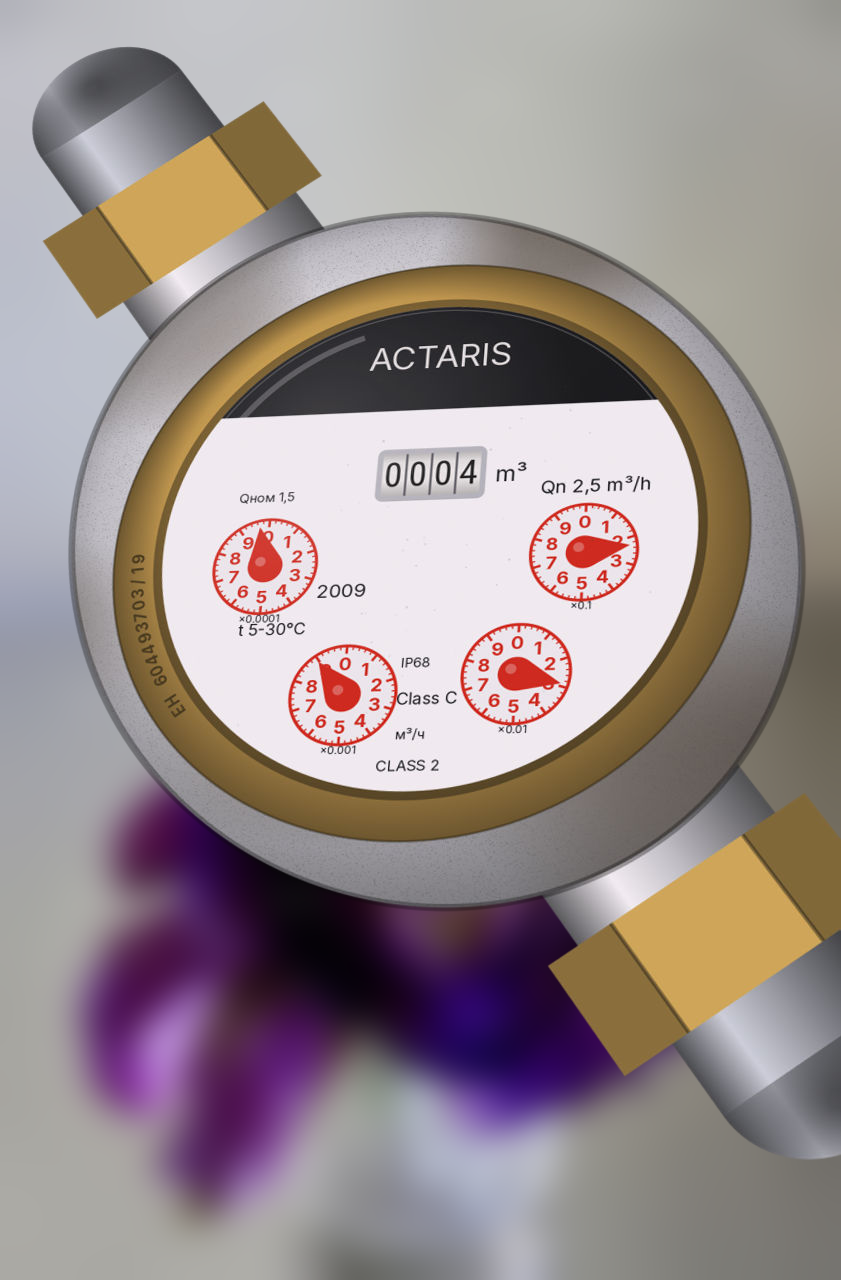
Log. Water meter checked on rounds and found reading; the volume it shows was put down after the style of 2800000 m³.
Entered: 4.2289 m³
